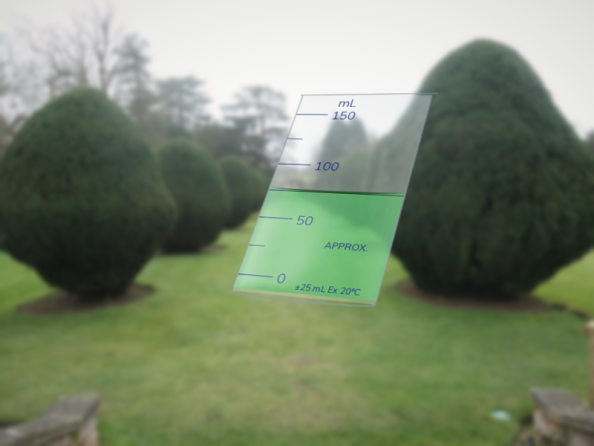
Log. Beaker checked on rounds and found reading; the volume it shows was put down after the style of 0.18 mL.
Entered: 75 mL
